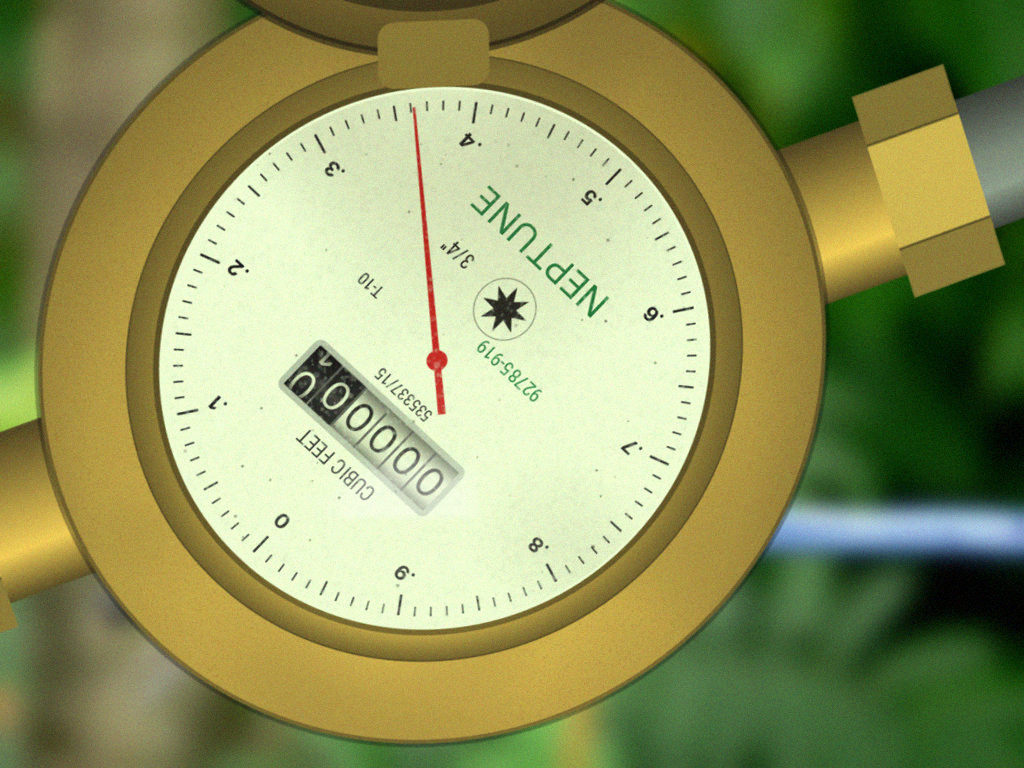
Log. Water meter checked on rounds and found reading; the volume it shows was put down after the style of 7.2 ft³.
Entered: 0.36 ft³
